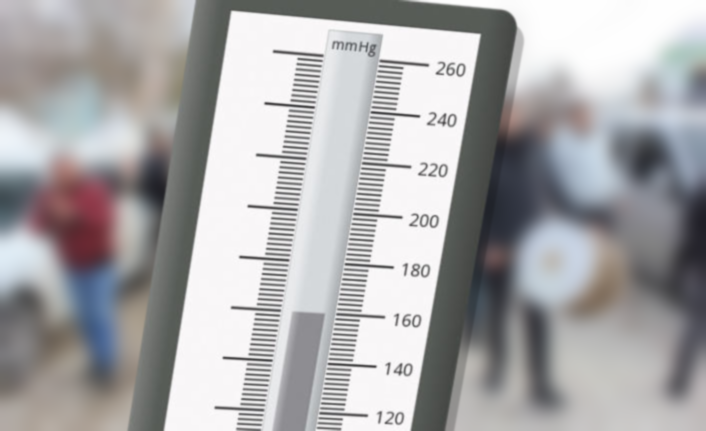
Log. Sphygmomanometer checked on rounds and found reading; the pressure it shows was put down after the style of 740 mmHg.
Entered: 160 mmHg
